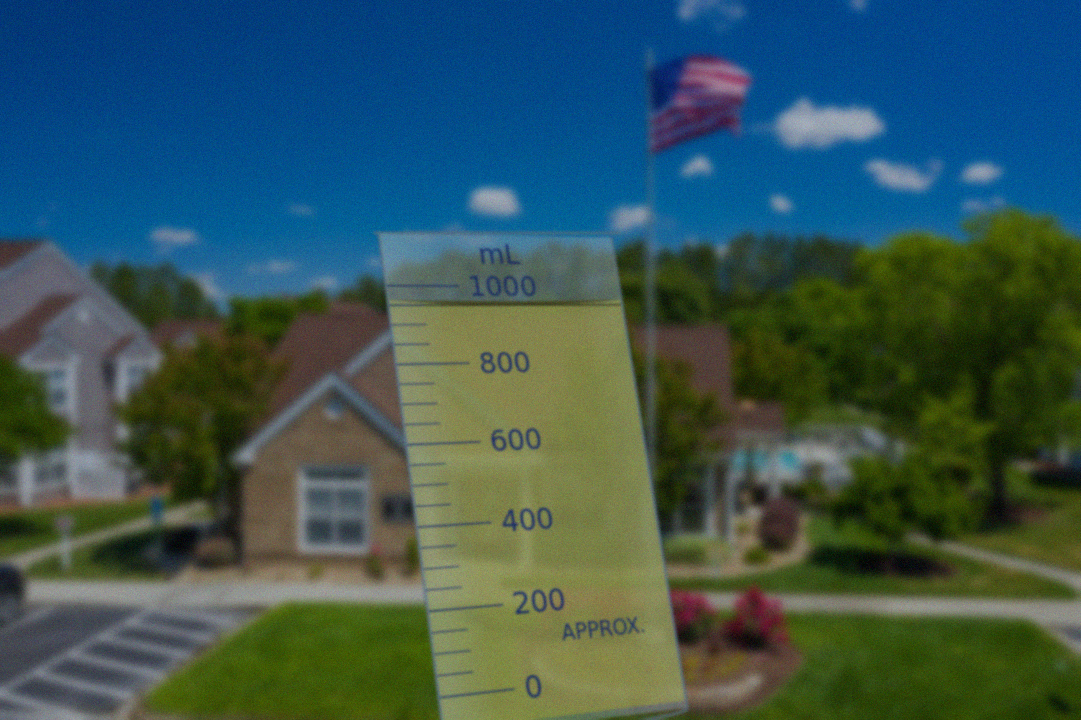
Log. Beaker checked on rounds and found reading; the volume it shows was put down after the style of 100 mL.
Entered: 950 mL
